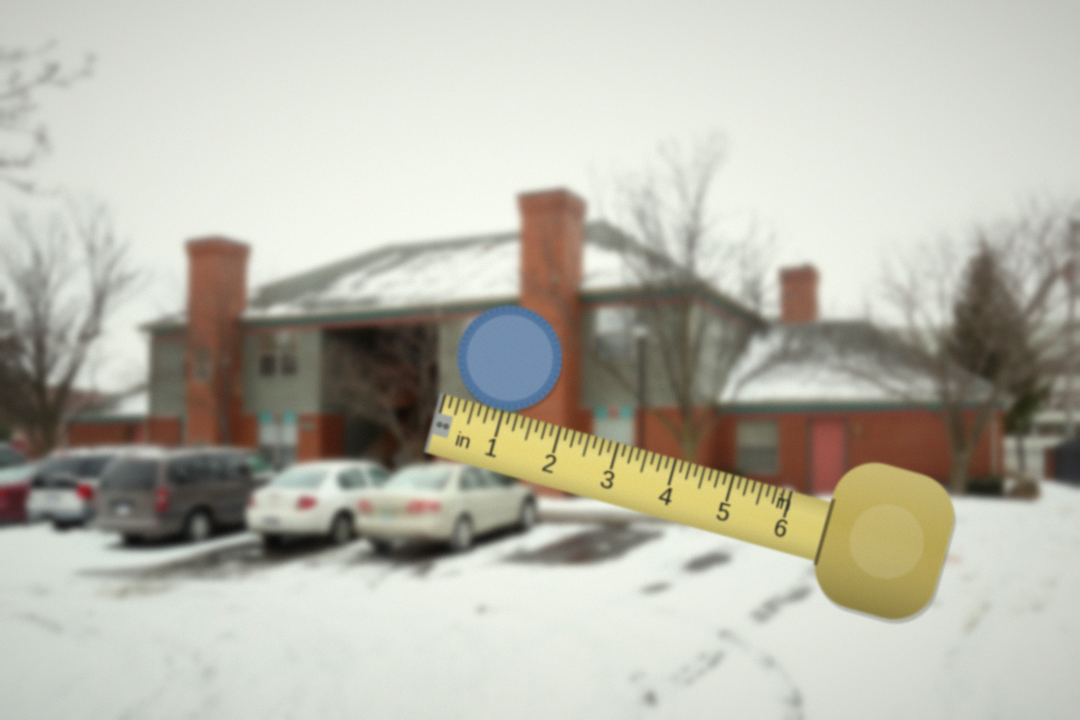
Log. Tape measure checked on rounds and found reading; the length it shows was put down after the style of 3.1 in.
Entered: 1.75 in
